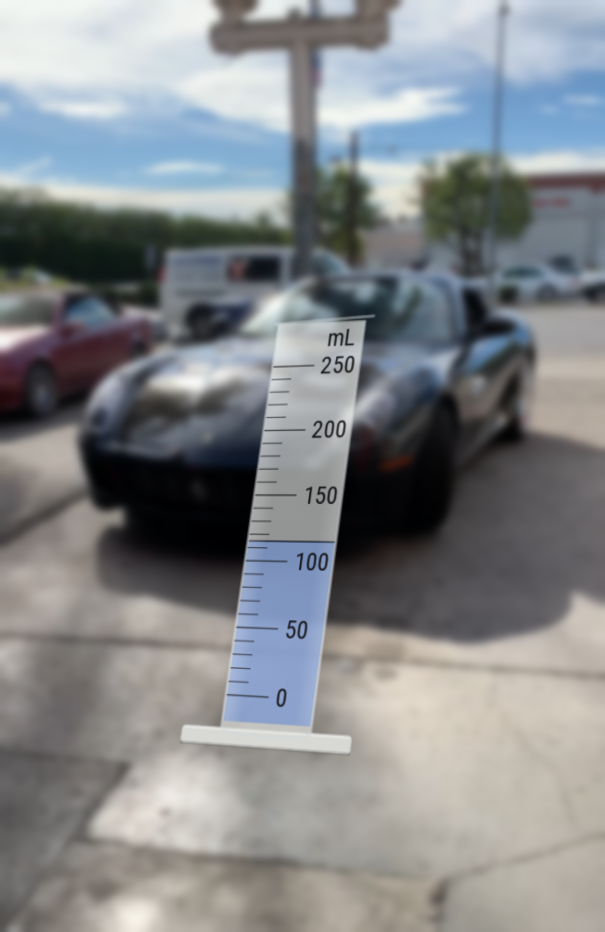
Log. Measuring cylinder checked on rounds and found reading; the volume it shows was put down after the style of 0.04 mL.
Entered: 115 mL
